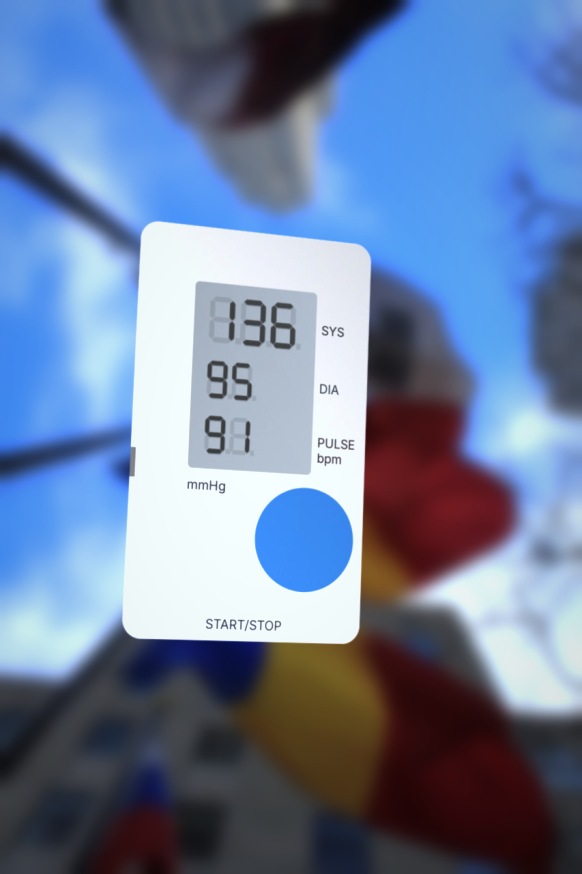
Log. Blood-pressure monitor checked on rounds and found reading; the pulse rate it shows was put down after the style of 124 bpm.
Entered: 91 bpm
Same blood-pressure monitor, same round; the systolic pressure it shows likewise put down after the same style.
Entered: 136 mmHg
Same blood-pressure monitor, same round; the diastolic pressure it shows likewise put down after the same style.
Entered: 95 mmHg
